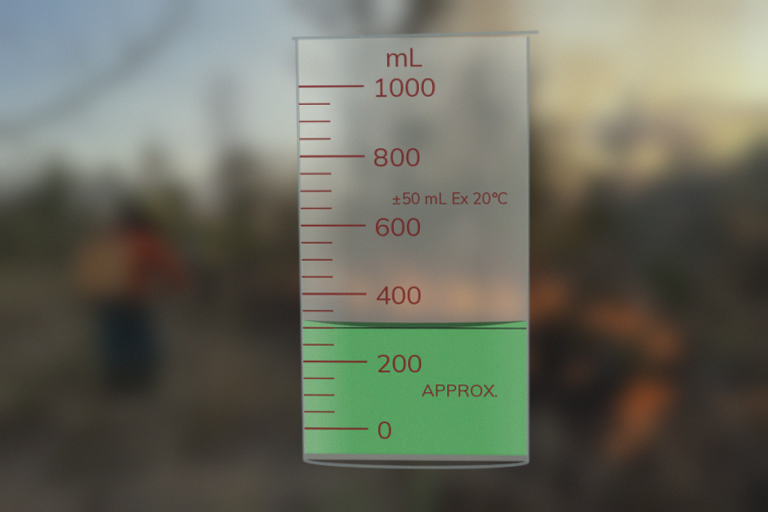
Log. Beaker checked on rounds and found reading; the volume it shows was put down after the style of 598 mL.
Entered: 300 mL
